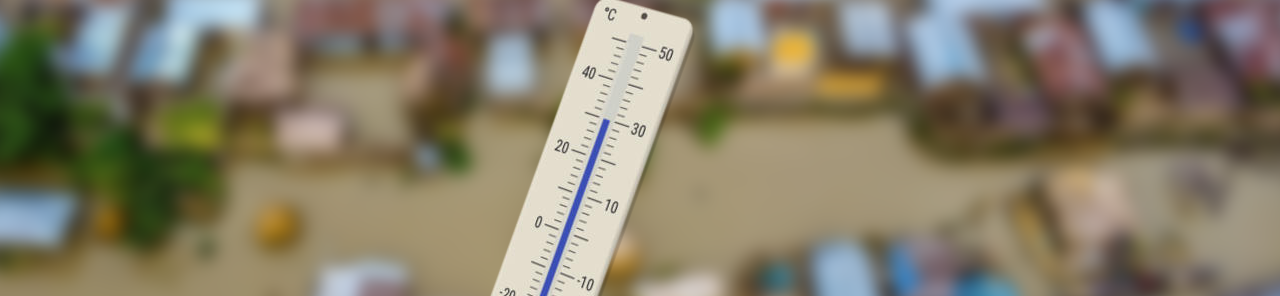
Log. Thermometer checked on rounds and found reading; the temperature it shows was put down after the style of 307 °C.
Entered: 30 °C
